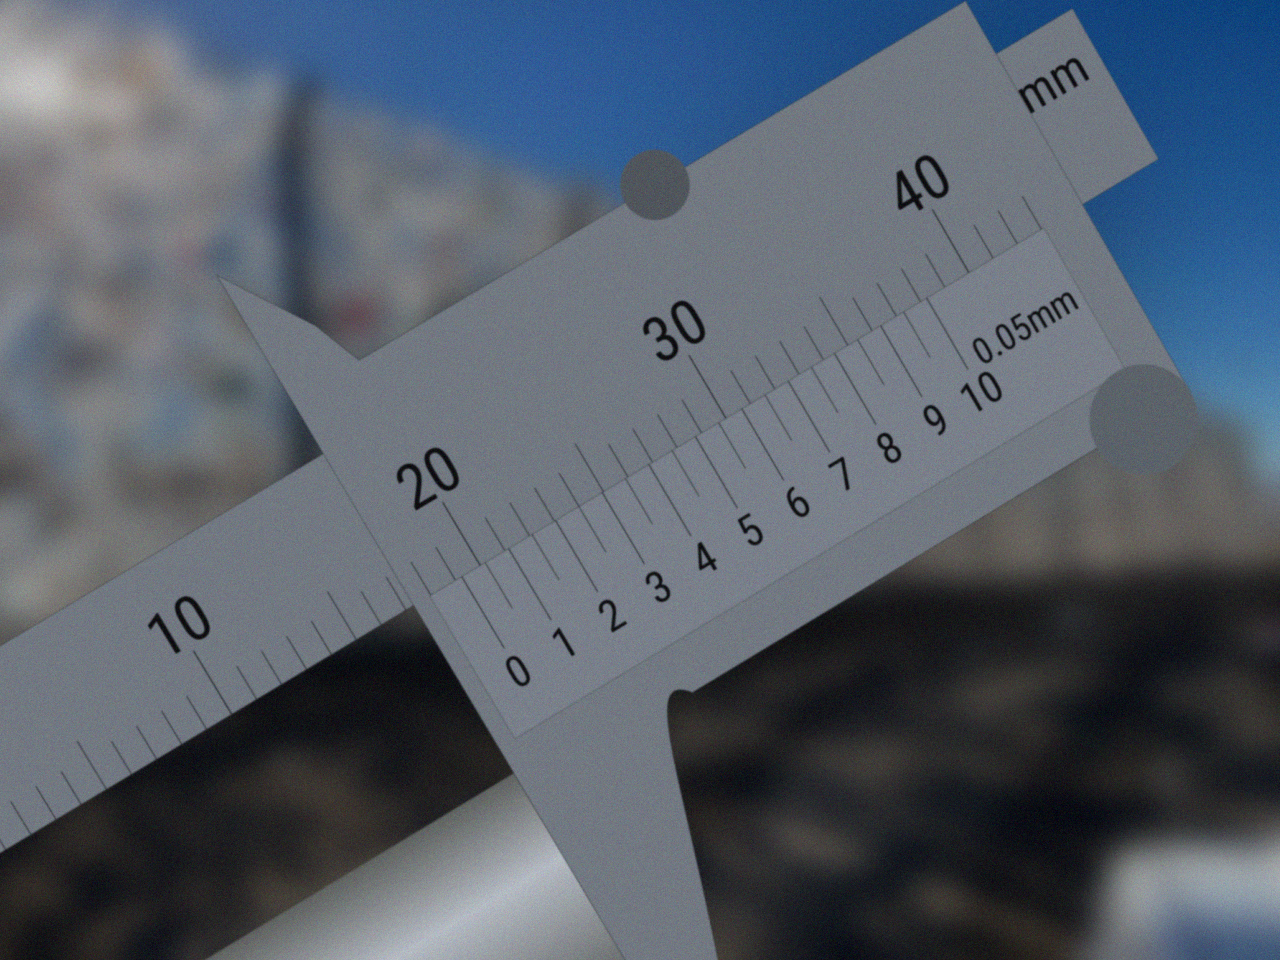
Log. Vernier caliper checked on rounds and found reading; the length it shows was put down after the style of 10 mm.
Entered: 19.25 mm
